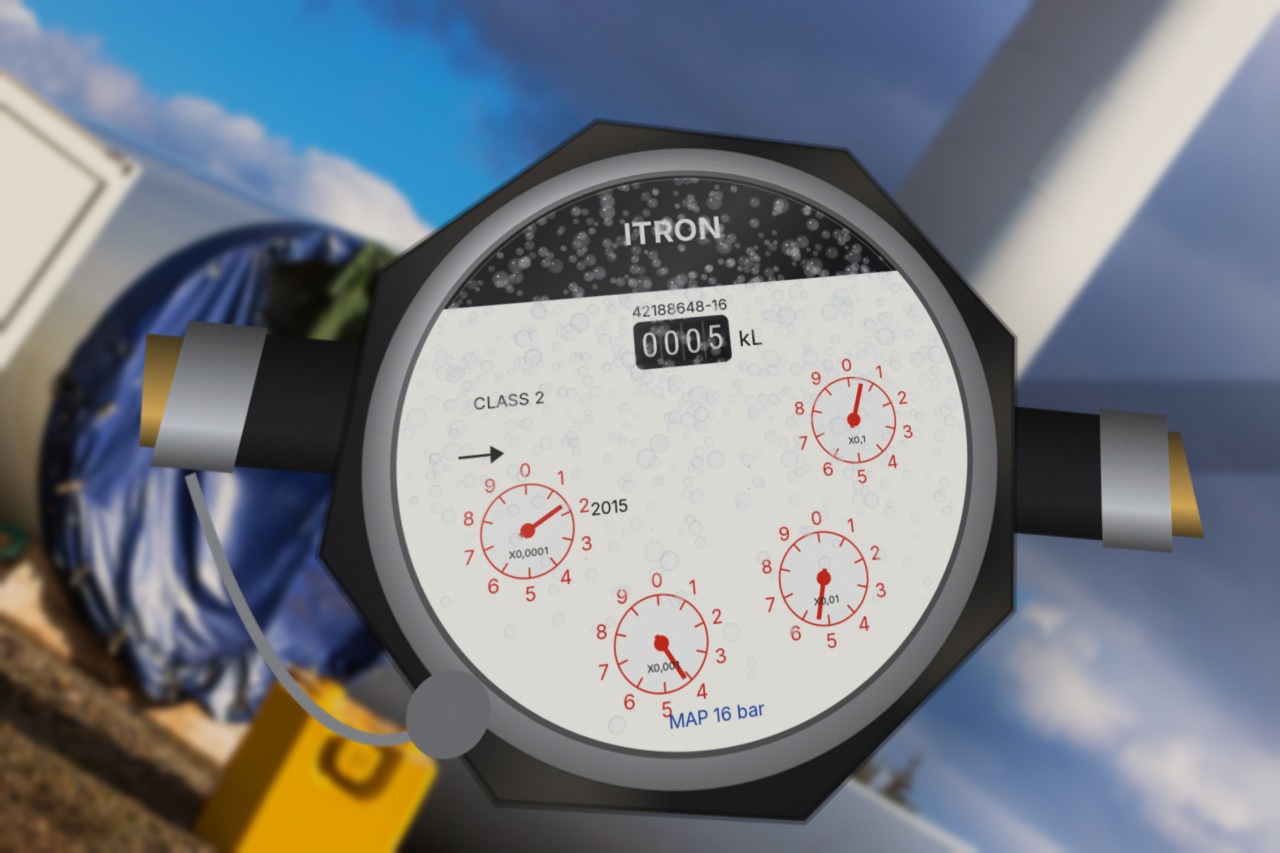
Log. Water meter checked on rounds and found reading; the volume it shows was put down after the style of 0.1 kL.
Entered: 5.0541 kL
